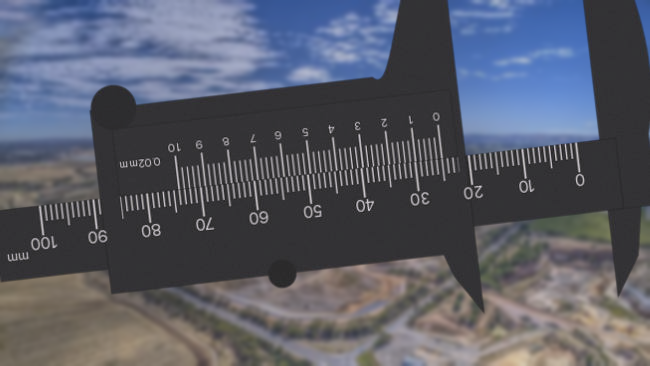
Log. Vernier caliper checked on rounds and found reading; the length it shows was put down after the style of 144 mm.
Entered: 25.0 mm
